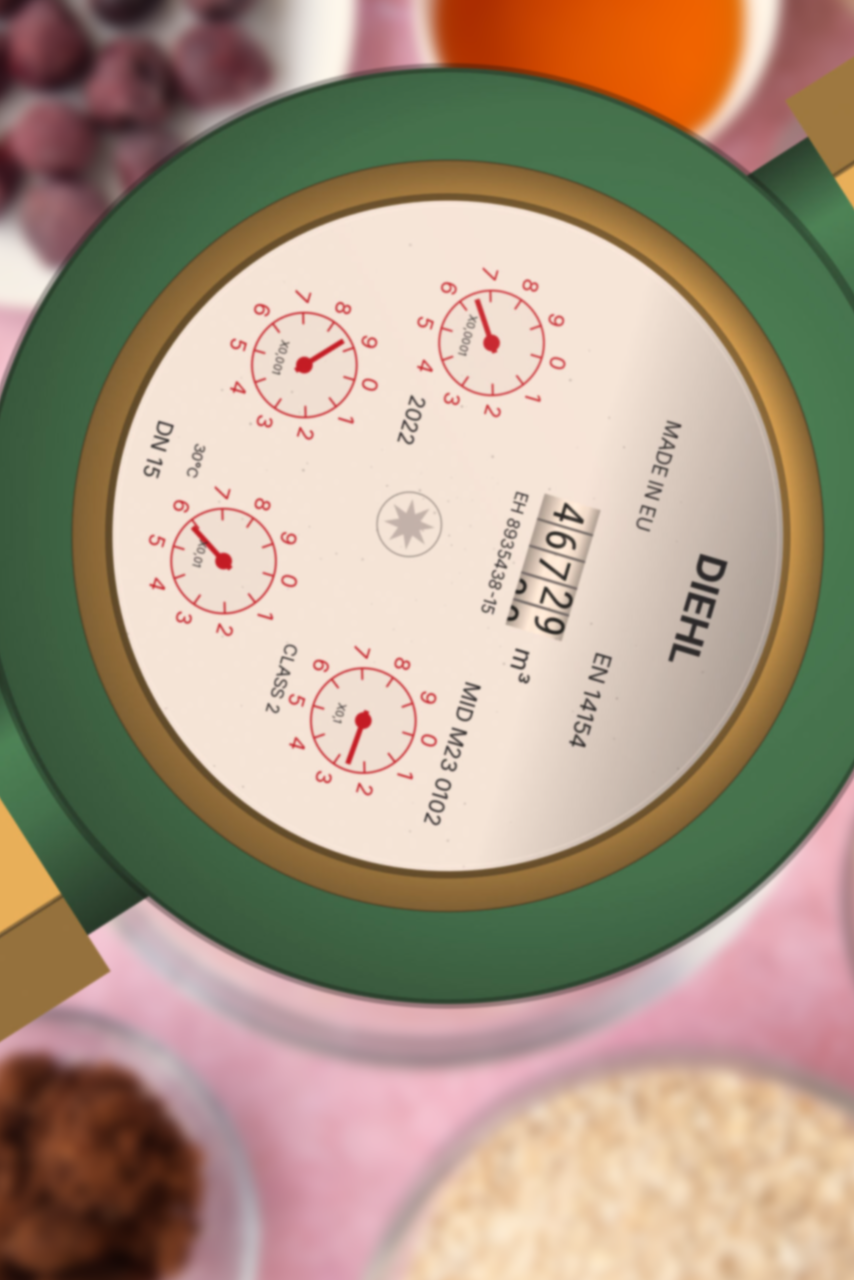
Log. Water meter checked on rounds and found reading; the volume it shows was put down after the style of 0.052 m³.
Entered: 46729.2586 m³
